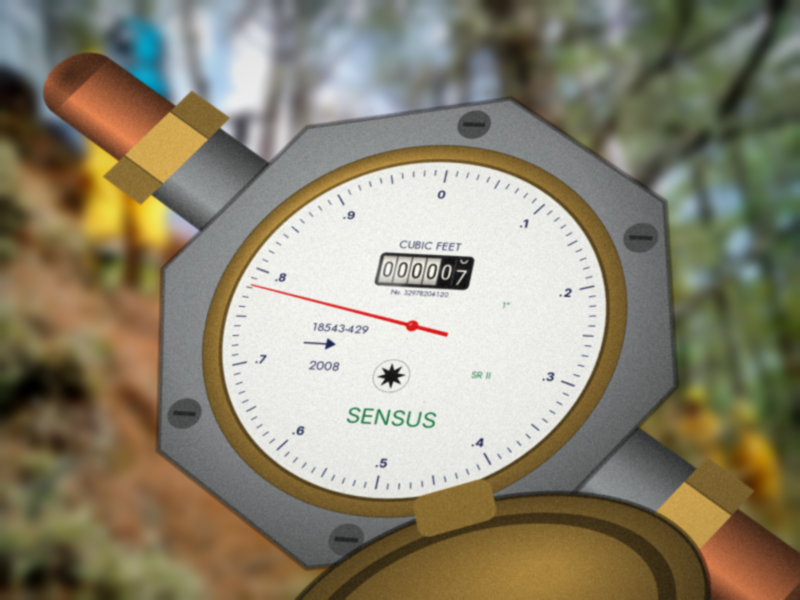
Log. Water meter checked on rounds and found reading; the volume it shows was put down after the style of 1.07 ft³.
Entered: 6.78 ft³
